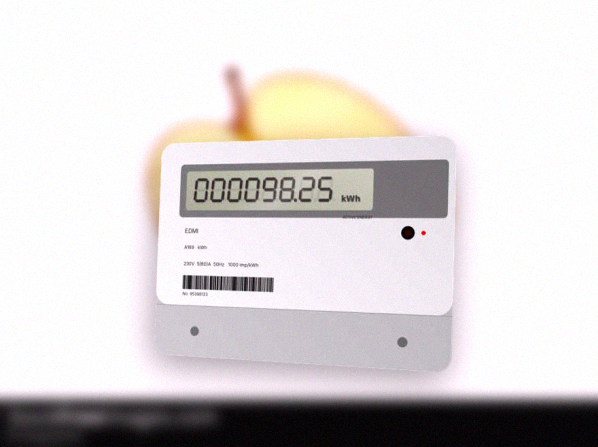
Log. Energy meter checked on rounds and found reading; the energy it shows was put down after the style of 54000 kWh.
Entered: 98.25 kWh
